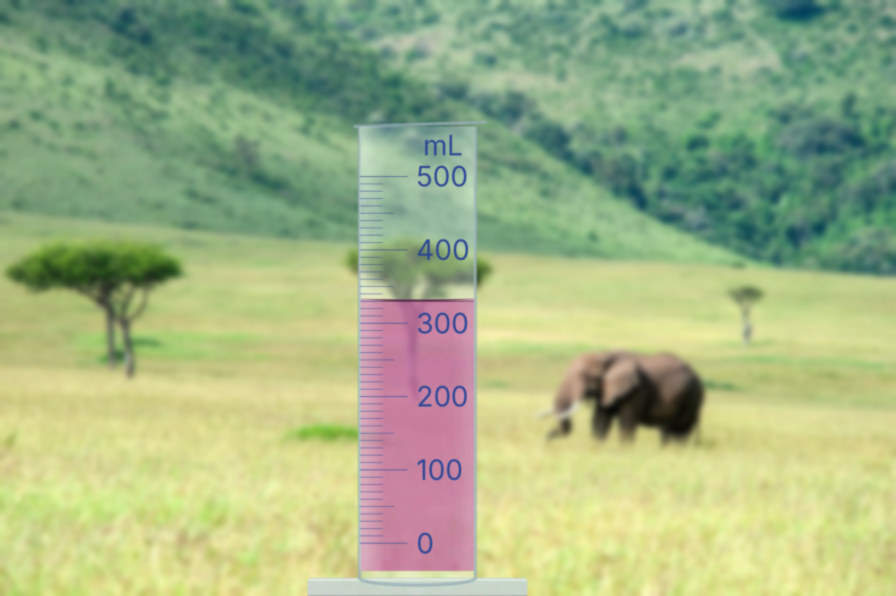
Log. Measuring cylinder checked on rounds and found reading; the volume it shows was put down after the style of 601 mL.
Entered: 330 mL
